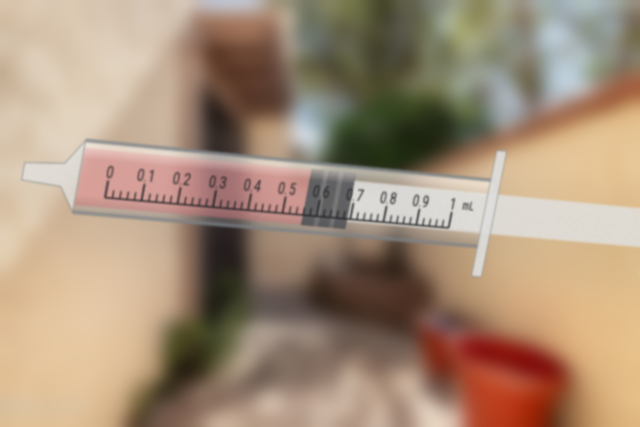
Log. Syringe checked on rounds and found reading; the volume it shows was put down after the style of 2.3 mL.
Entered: 0.56 mL
